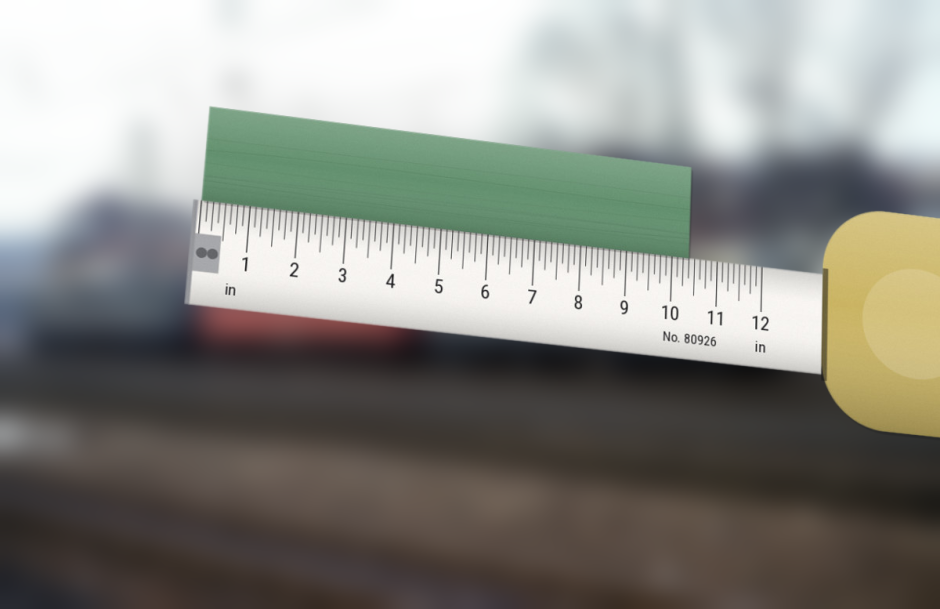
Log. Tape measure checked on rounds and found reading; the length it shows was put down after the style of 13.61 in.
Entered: 10.375 in
